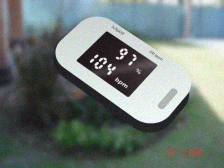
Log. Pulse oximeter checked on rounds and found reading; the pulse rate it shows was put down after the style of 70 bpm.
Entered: 104 bpm
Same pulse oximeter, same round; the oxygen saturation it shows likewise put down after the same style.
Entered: 97 %
